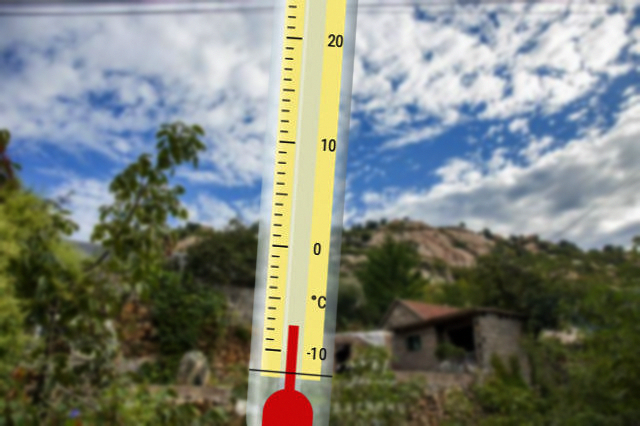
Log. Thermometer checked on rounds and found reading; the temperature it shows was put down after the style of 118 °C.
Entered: -7.5 °C
